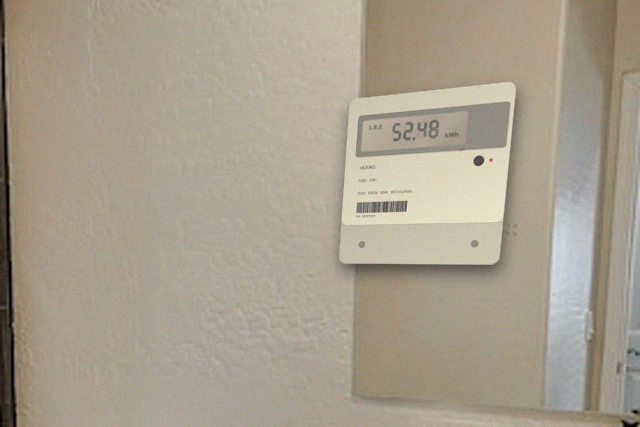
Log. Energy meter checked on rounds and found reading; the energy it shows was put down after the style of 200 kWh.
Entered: 52.48 kWh
